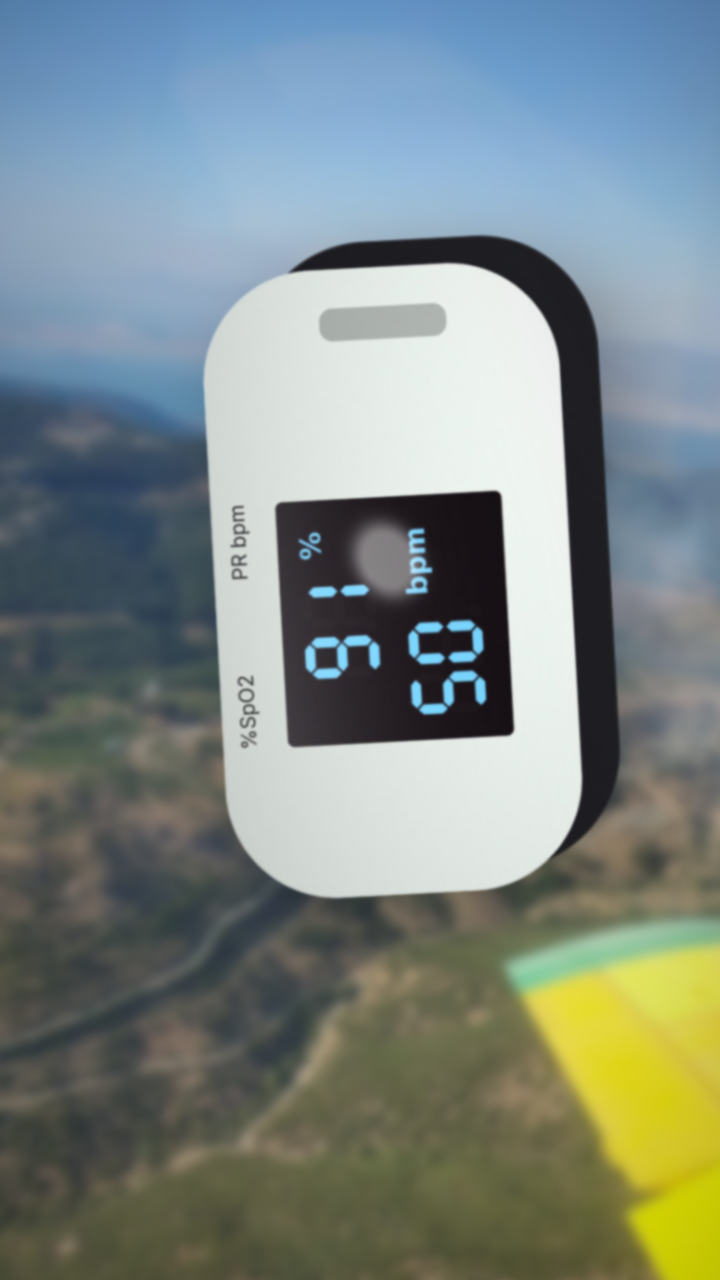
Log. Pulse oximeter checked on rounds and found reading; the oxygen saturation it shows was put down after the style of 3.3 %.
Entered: 91 %
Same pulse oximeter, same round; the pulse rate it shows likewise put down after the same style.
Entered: 50 bpm
